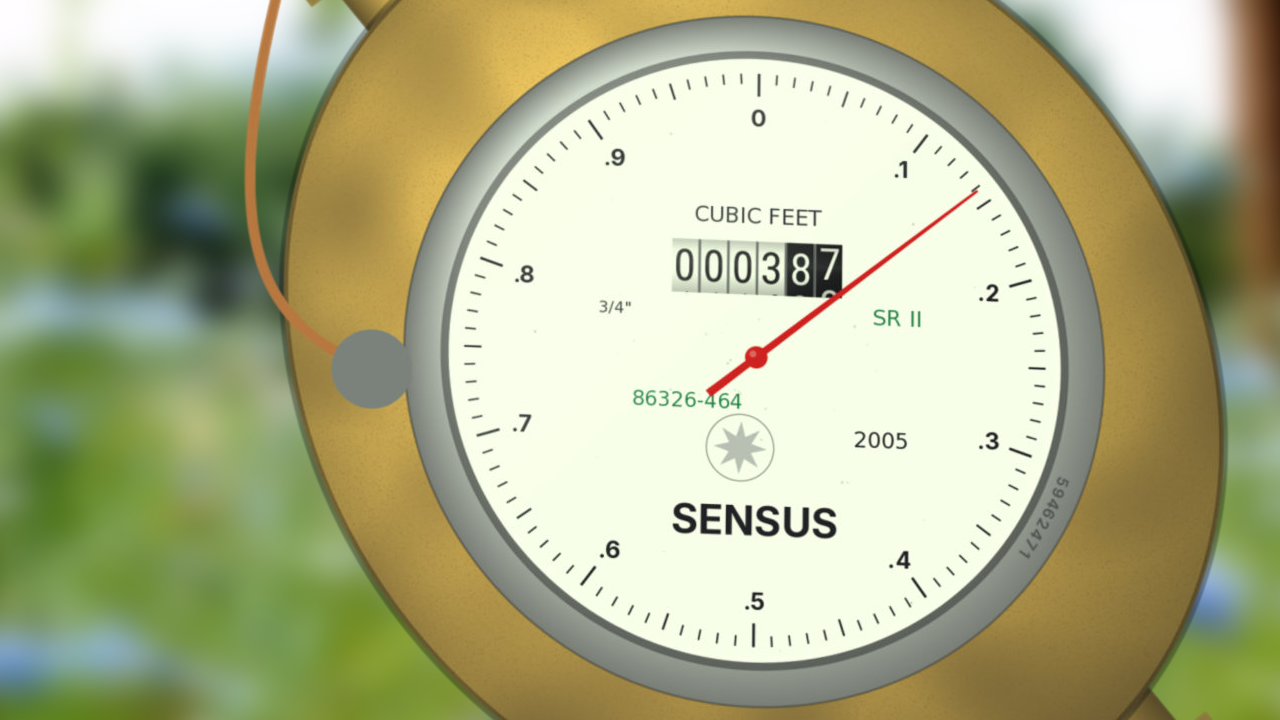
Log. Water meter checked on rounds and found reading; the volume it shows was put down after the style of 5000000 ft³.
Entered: 387.14 ft³
